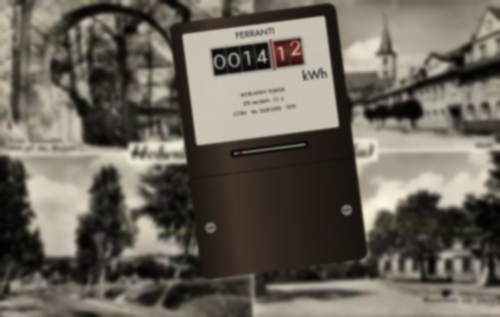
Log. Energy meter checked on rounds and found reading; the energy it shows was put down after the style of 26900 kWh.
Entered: 14.12 kWh
